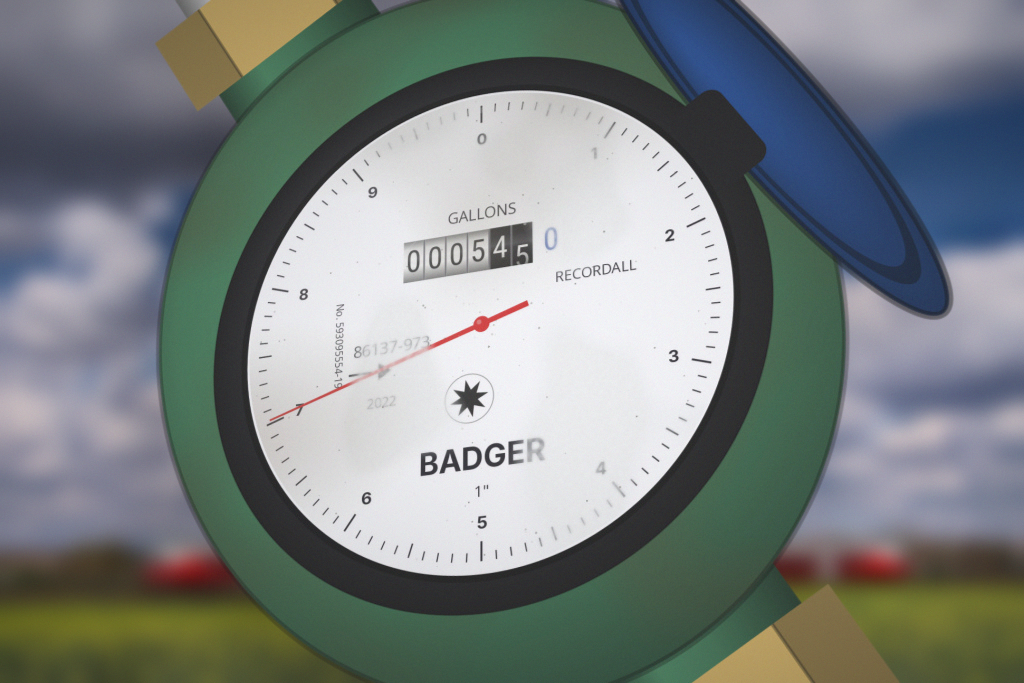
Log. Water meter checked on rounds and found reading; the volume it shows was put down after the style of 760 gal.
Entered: 5447.0 gal
